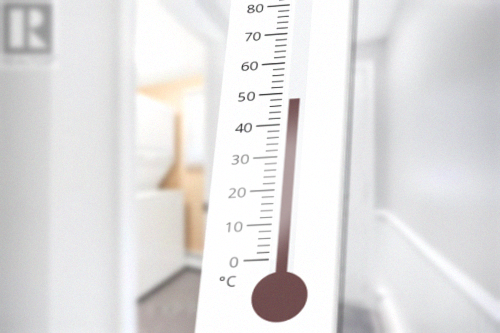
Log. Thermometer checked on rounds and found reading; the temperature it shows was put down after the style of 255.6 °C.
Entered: 48 °C
